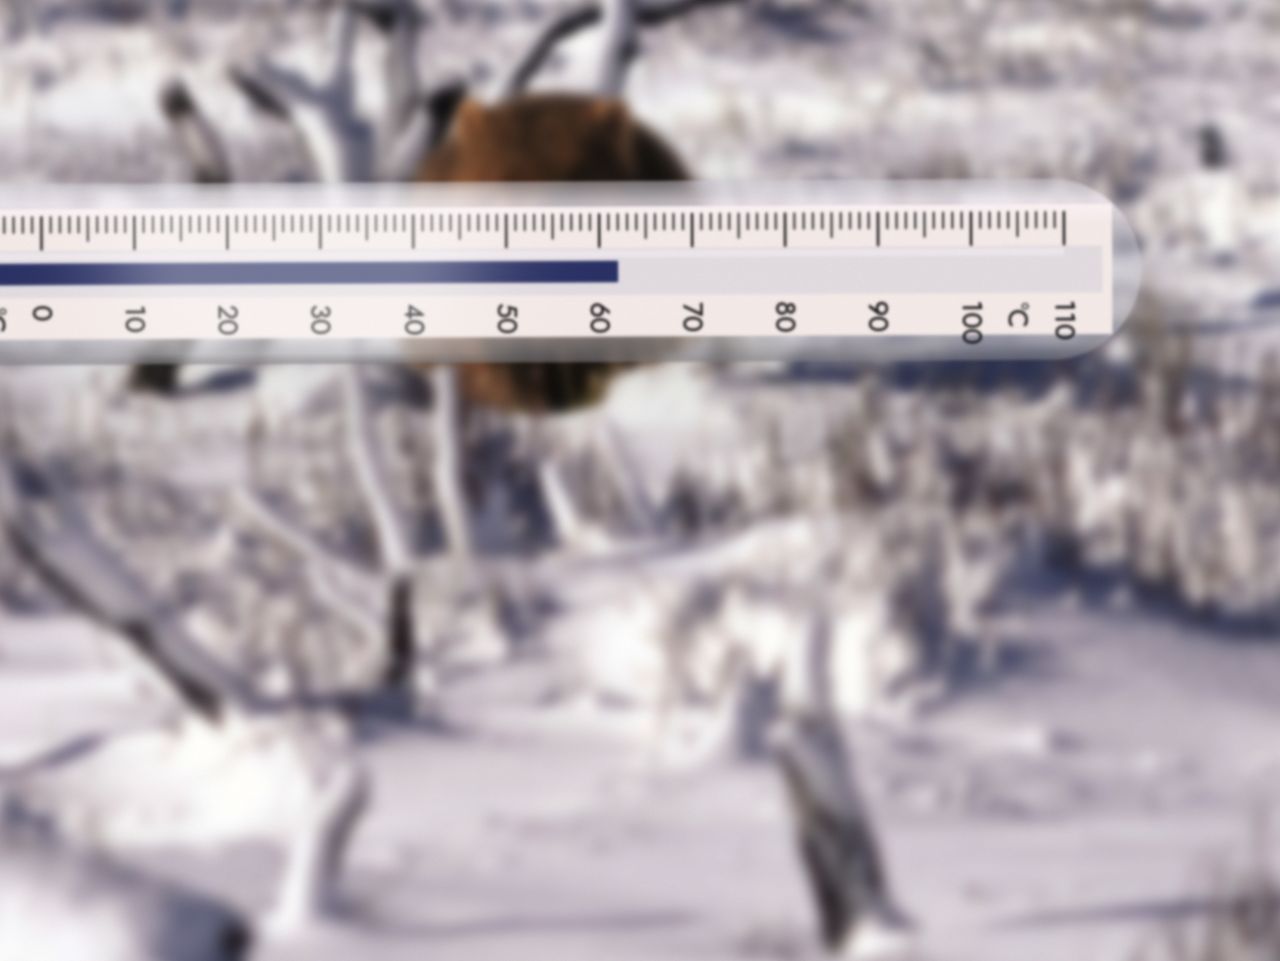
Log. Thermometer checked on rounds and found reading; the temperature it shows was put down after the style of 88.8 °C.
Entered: 62 °C
